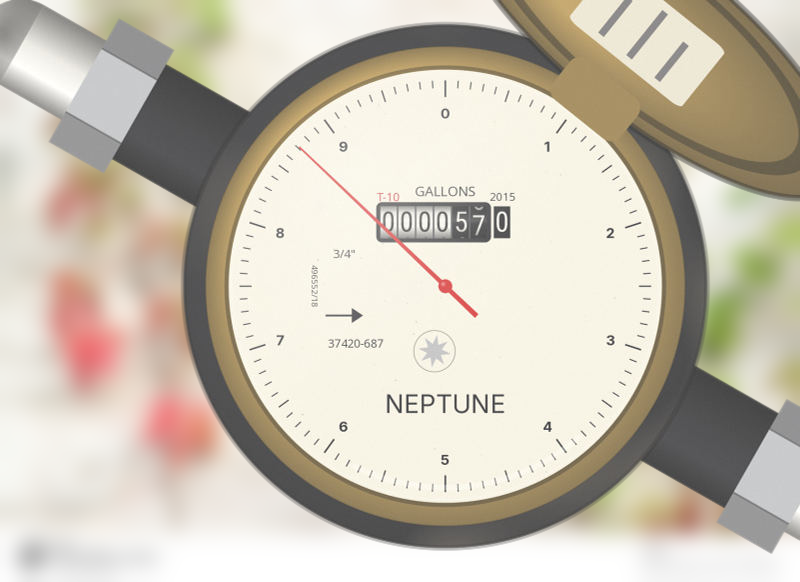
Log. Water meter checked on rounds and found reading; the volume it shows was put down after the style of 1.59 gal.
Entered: 568.7 gal
